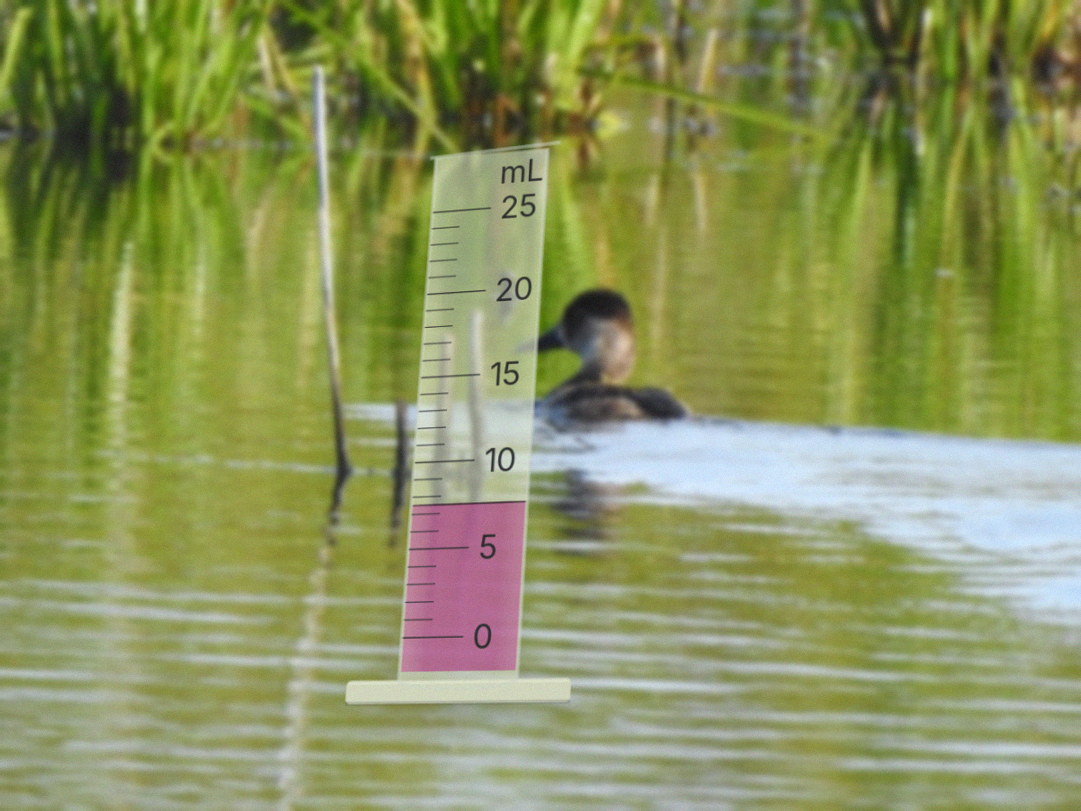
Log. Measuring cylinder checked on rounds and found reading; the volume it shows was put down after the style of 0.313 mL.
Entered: 7.5 mL
